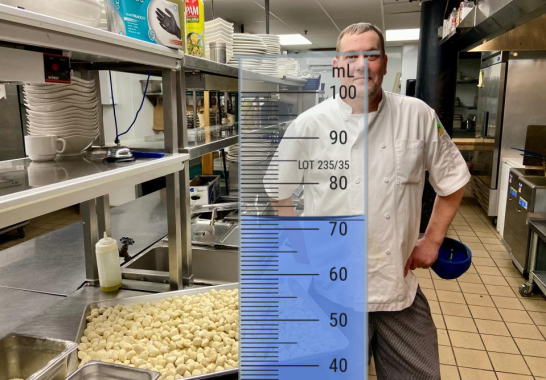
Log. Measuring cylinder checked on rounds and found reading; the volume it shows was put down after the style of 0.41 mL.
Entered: 72 mL
